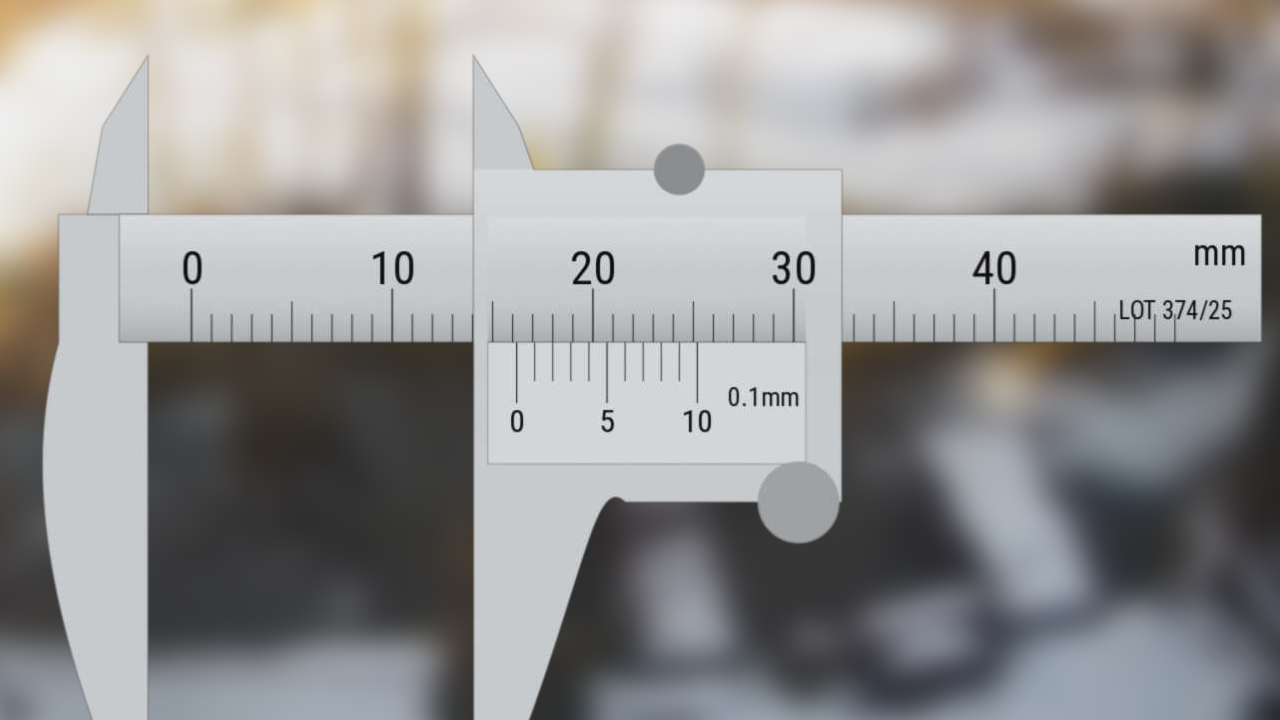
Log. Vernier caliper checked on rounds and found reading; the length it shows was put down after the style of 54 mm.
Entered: 16.2 mm
